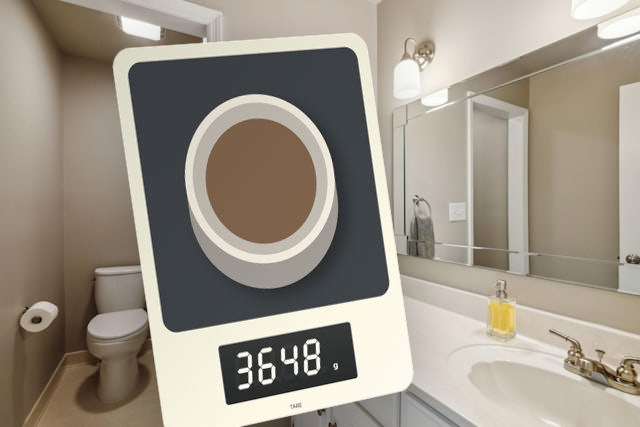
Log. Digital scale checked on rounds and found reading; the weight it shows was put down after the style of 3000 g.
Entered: 3648 g
